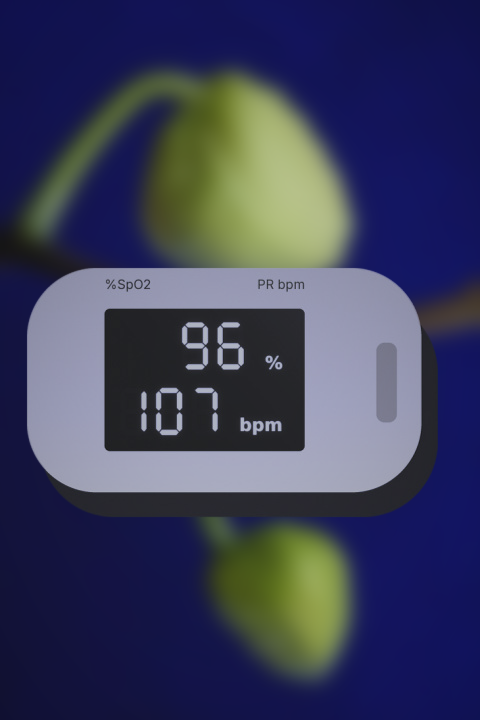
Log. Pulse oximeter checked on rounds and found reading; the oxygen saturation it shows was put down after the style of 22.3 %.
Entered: 96 %
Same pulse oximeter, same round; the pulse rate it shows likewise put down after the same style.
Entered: 107 bpm
